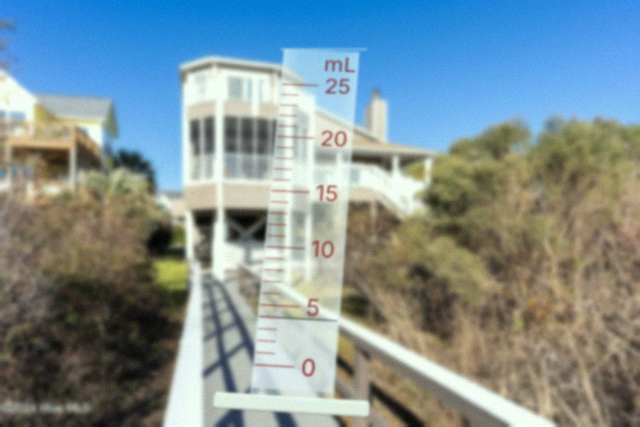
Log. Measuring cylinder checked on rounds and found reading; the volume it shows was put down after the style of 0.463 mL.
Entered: 4 mL
